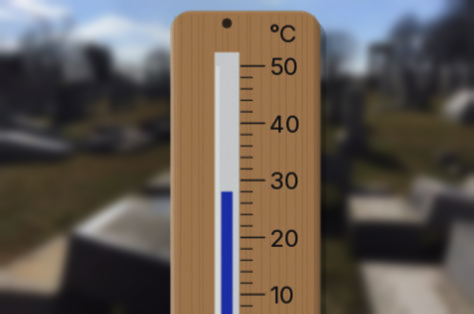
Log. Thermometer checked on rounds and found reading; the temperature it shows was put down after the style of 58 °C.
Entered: 28 °C
